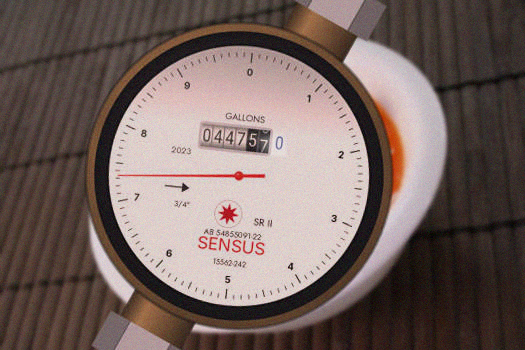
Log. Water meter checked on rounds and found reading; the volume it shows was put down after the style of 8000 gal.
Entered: 447567.3 gal
